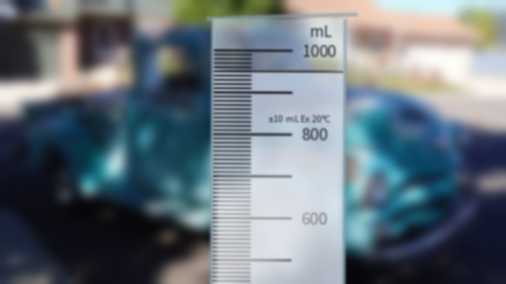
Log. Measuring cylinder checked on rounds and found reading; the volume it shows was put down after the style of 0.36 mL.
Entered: 950 mL
